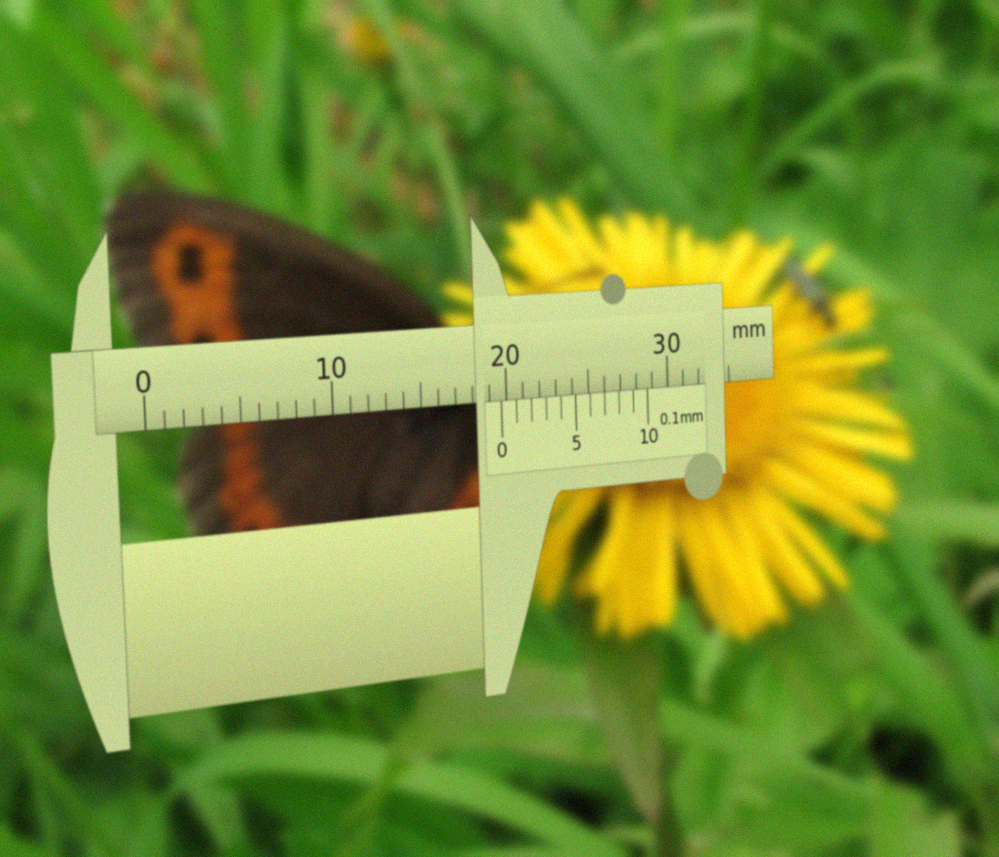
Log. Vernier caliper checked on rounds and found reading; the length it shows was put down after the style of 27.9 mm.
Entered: 19.7 mm
